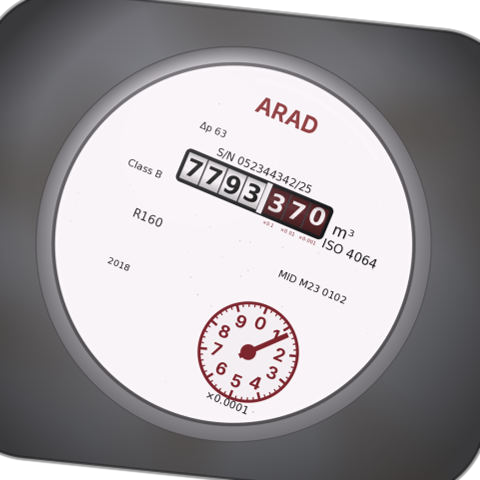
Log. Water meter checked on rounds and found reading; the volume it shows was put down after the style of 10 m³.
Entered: 7793.3701 m³
